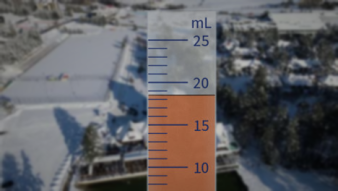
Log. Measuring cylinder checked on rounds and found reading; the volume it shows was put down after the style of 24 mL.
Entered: 18.5 mL
